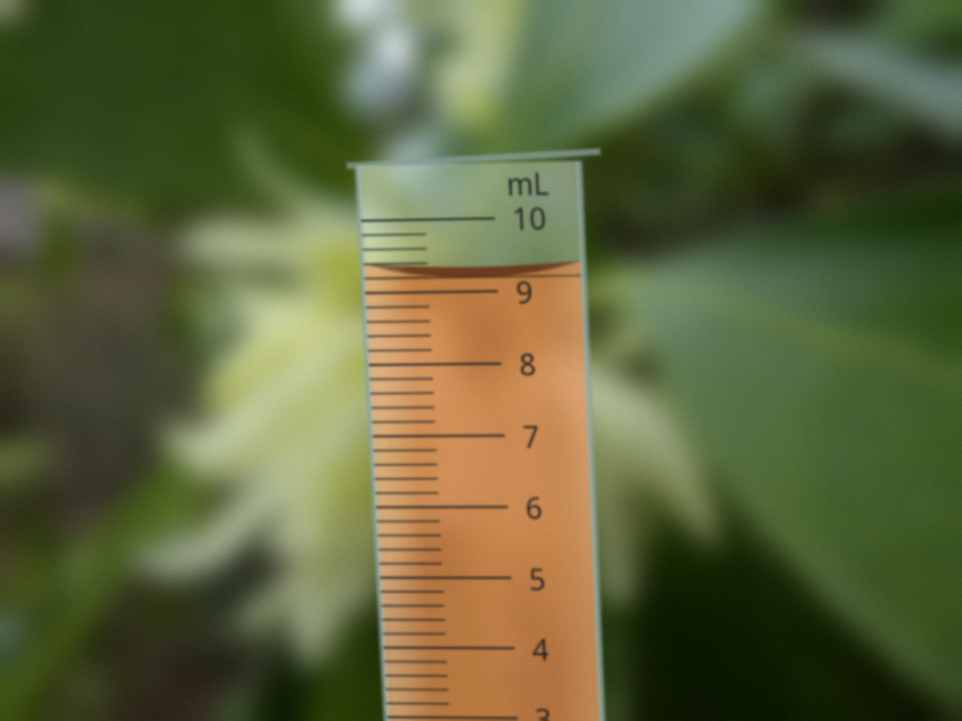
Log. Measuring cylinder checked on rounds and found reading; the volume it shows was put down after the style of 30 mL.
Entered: 9.2 mL
